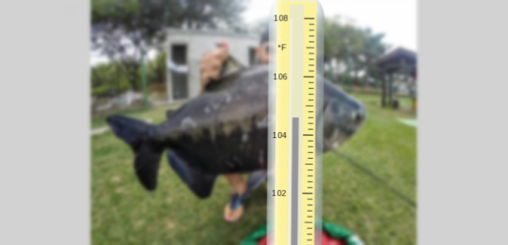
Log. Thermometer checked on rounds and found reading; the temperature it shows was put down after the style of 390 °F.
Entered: 104.6 °F
